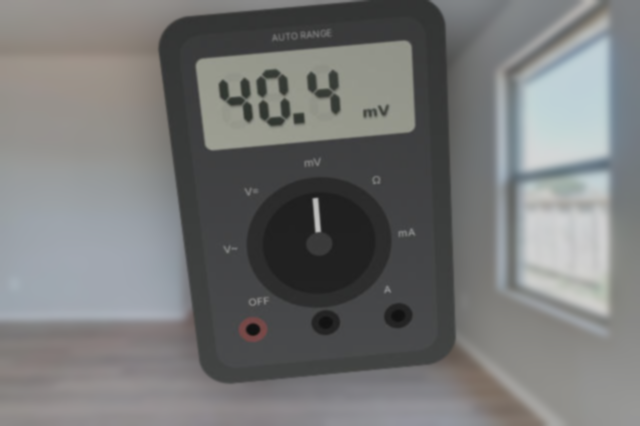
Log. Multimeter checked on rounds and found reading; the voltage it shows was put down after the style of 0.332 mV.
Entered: 40.4 mV
